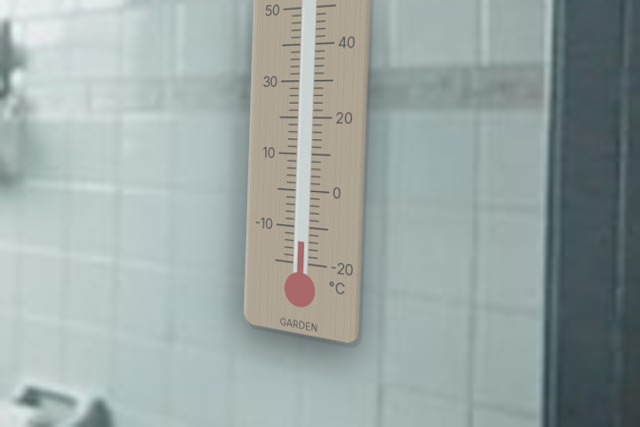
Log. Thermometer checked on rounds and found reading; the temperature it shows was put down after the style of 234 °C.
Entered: -14 °C
